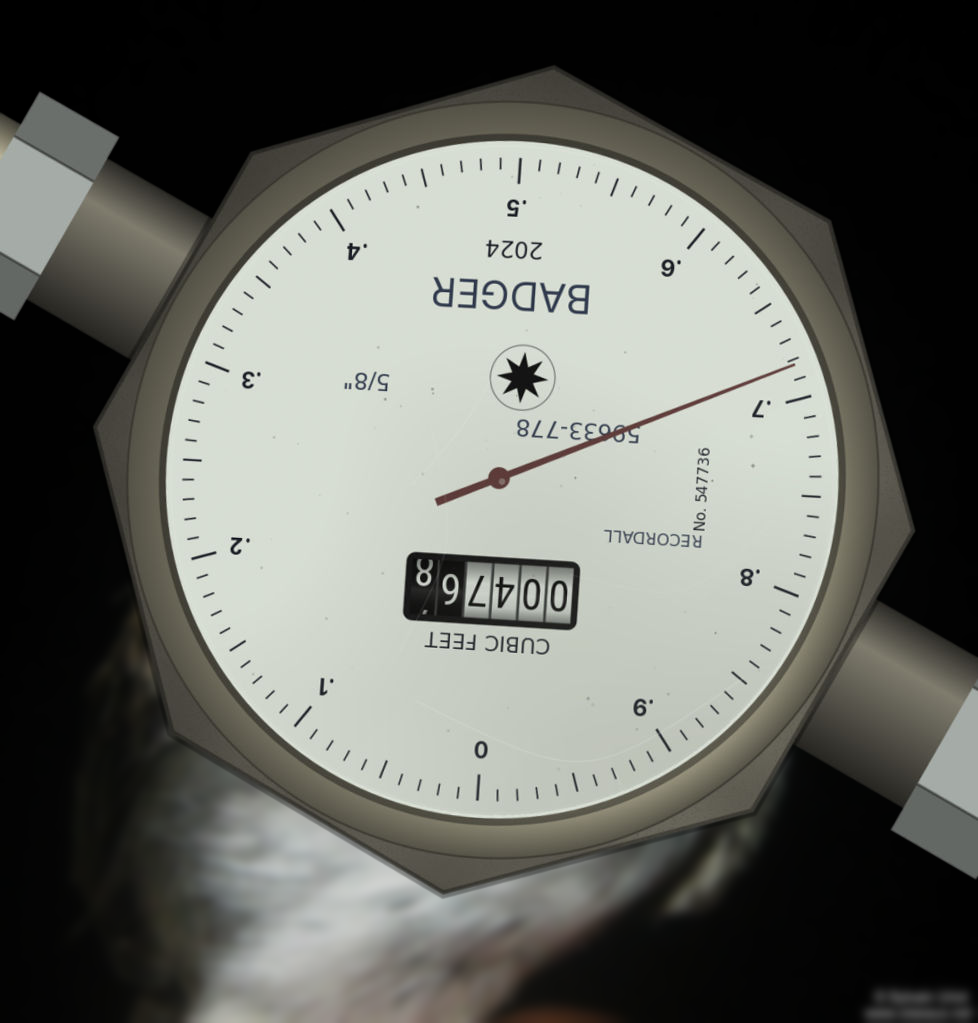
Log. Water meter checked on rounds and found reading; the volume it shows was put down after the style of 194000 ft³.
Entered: 4767.68 ft³
